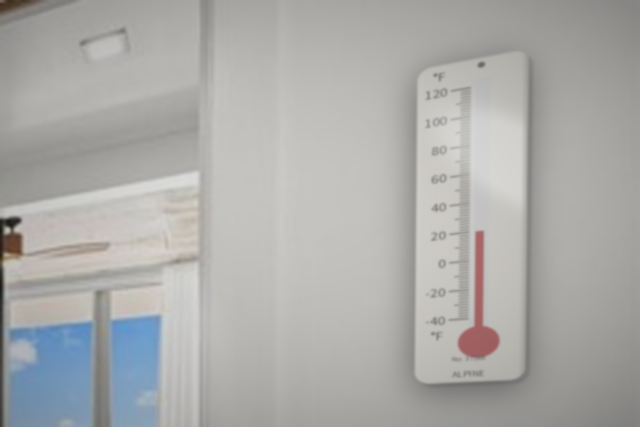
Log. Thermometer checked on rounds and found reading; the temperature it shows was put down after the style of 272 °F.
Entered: 20 °F
